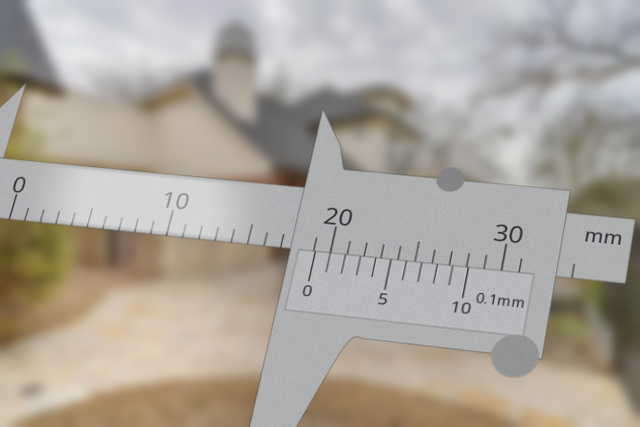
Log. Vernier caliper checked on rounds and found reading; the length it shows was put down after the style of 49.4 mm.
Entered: 19.1 mm
